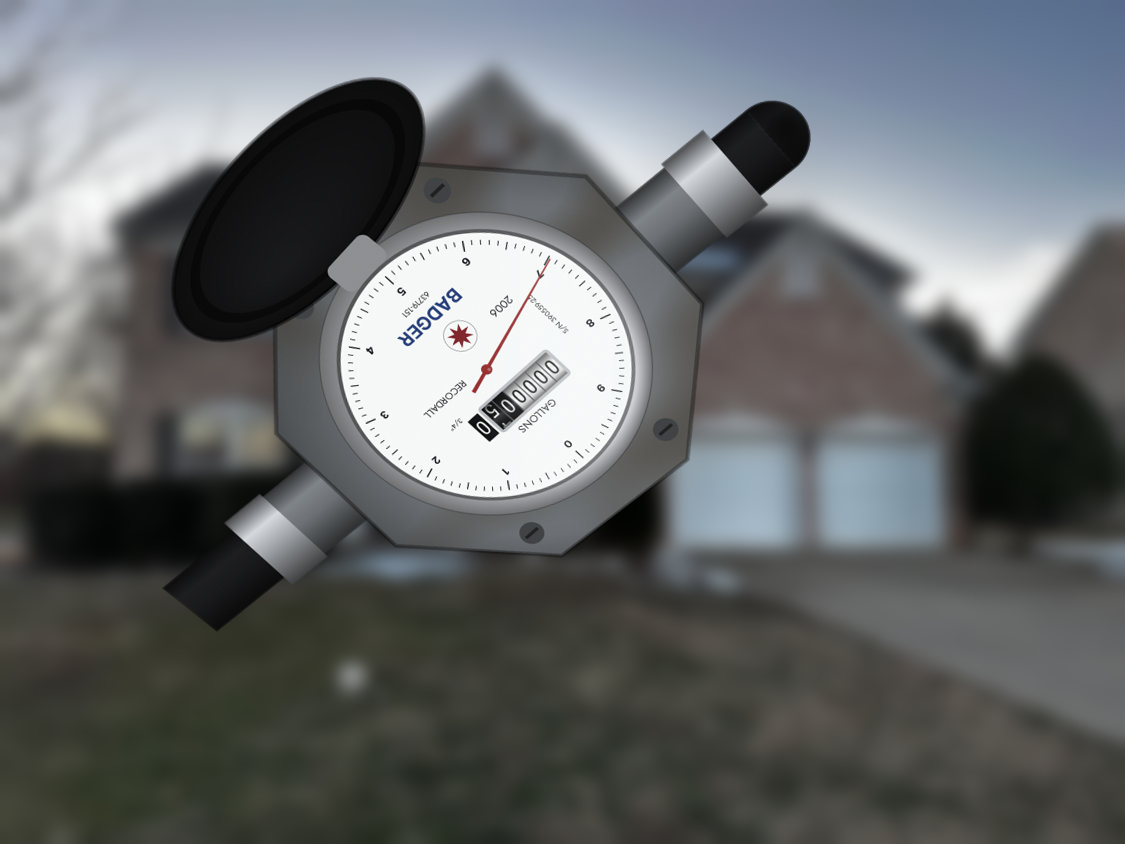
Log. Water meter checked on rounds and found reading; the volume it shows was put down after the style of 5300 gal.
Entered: 47.0 gal
